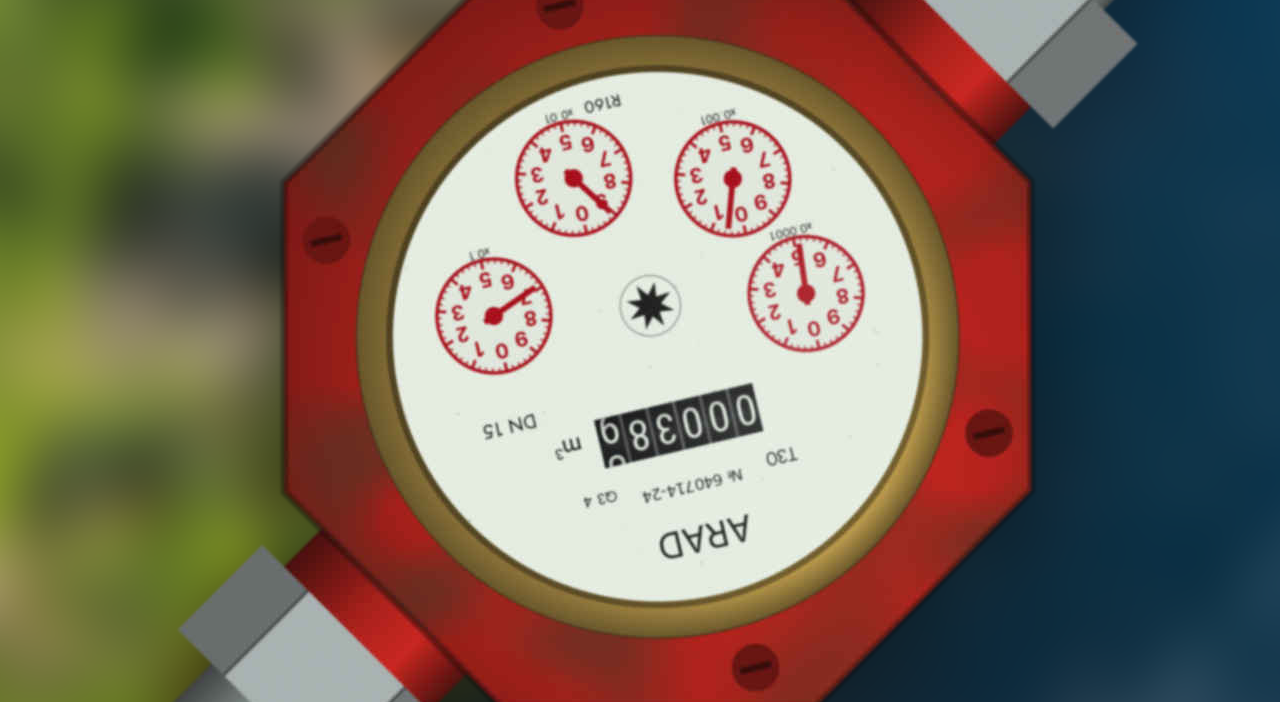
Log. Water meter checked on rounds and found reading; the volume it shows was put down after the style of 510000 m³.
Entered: 388.6905 m³
